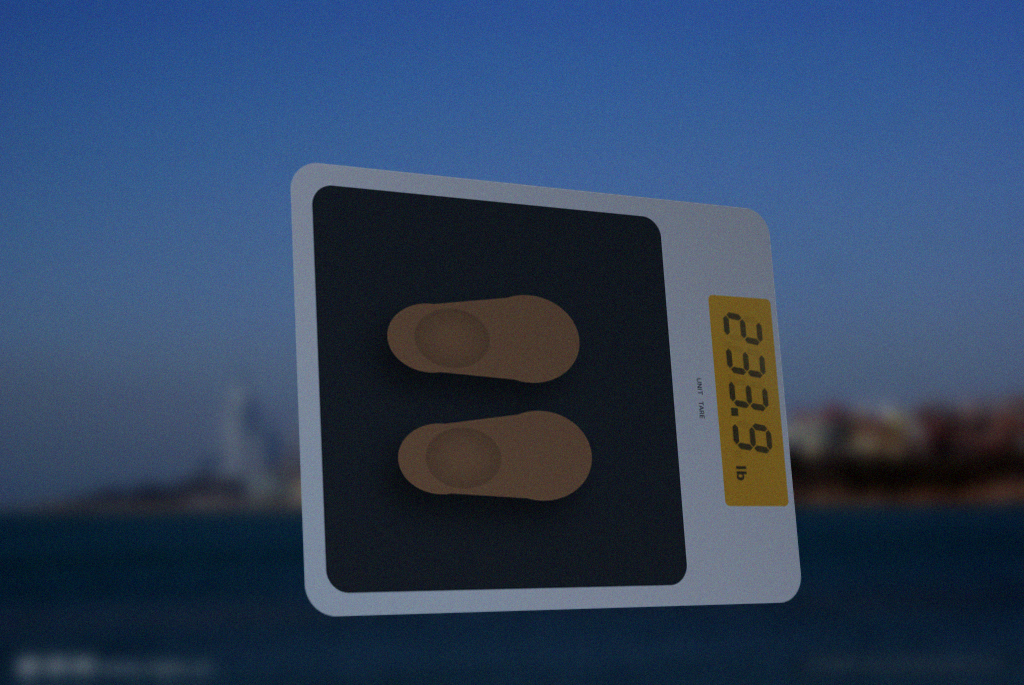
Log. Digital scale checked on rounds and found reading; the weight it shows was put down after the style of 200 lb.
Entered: 233.9 lb
